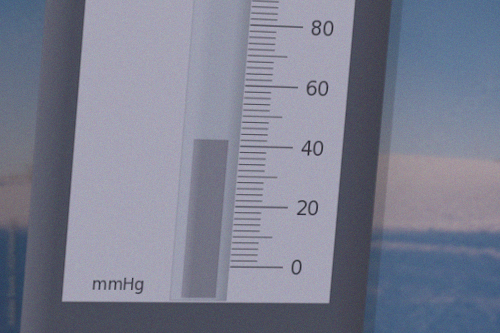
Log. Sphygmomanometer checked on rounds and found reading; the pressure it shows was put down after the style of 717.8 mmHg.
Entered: 42 mmHg
